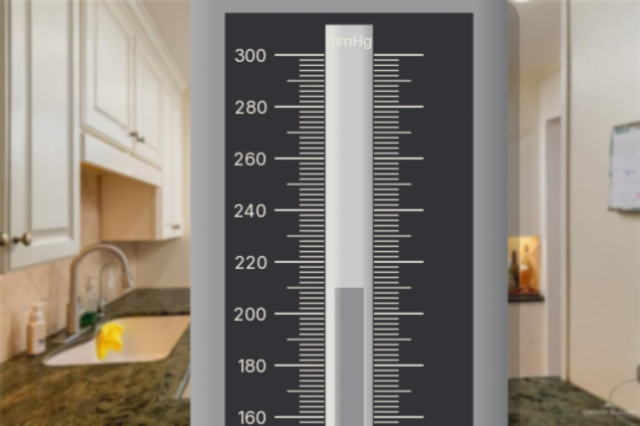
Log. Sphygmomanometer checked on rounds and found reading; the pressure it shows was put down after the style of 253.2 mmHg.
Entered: 210 mmHg
